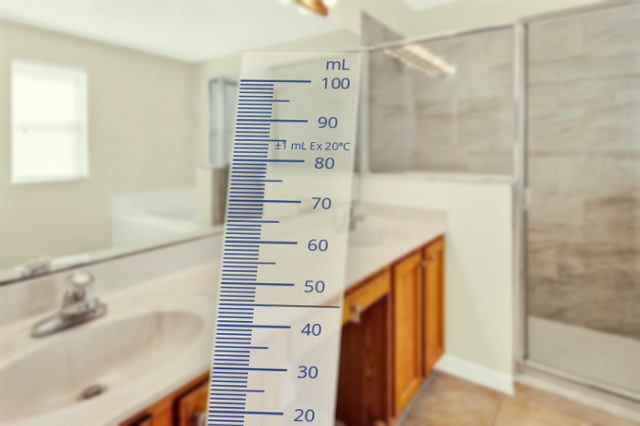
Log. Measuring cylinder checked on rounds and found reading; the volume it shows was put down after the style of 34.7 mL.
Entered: 45 mL
